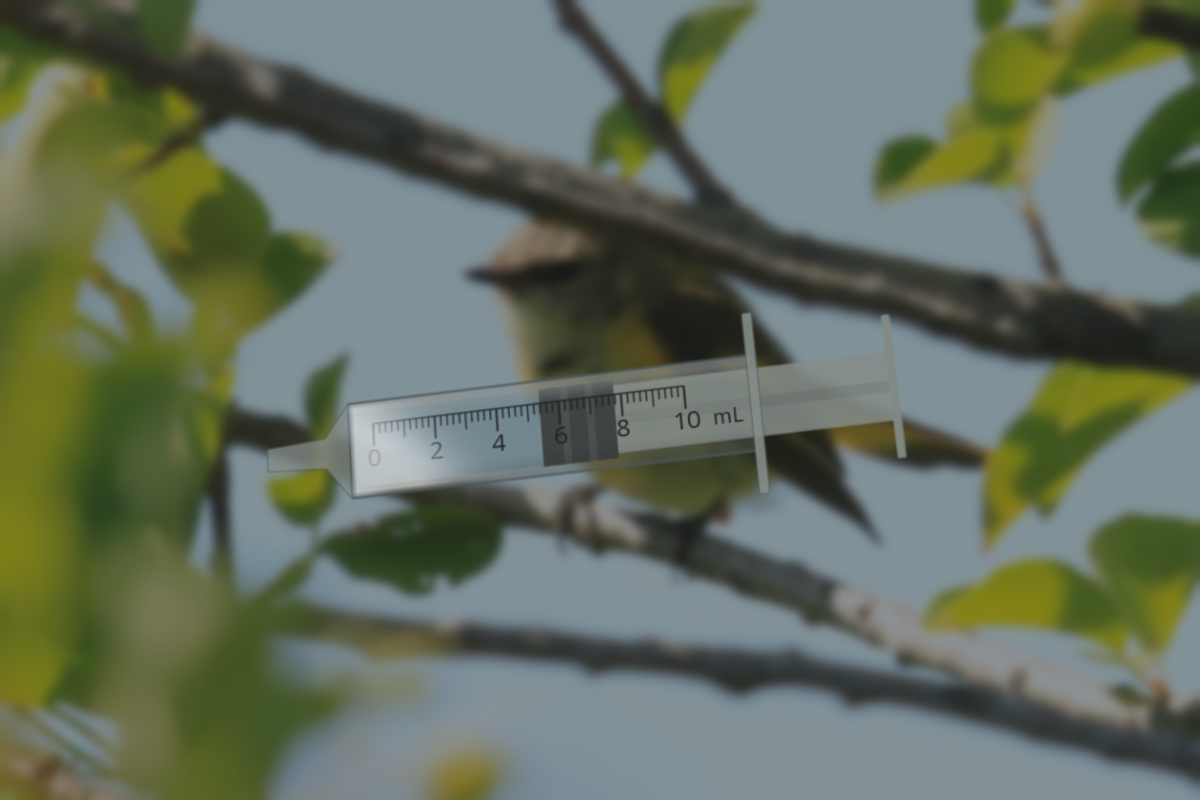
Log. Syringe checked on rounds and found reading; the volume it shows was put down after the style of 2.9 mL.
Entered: 5.4 mL
